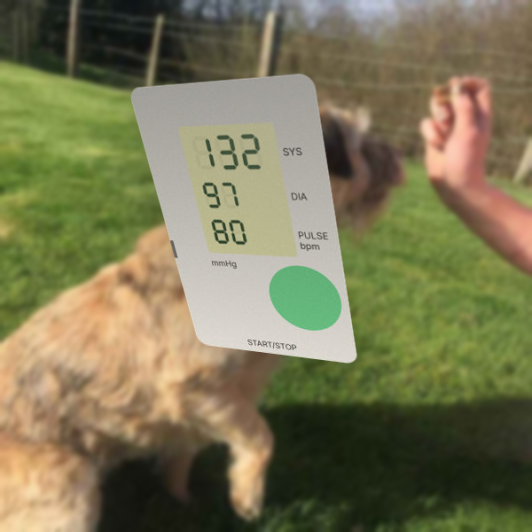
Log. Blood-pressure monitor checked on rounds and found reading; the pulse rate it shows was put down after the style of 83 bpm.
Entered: 80 bpm
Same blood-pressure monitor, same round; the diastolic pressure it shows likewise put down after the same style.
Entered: 97 mmHg
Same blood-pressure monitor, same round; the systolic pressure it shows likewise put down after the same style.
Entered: 132 mmHg
